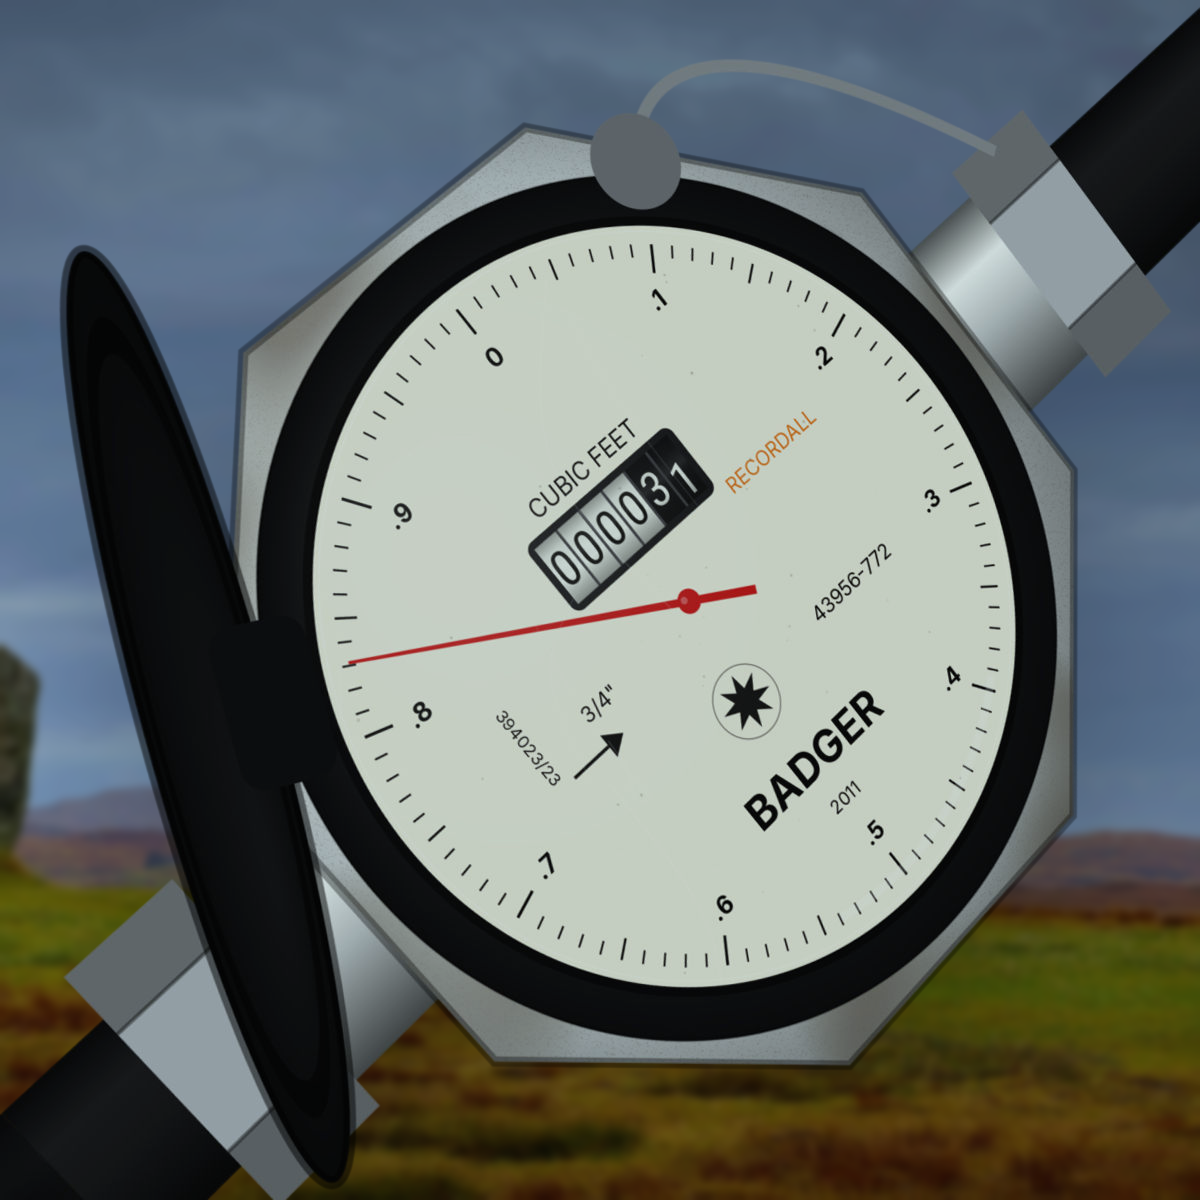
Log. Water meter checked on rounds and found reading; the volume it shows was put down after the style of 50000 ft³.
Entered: 30.83 ft³
